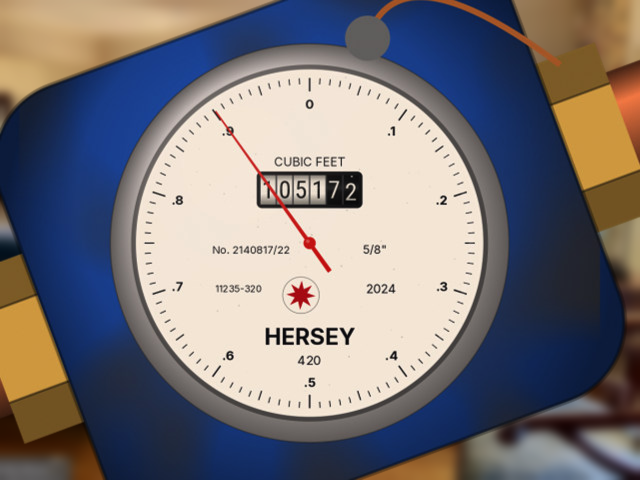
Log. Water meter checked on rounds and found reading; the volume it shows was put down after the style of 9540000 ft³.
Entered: 105171.90 ft³
